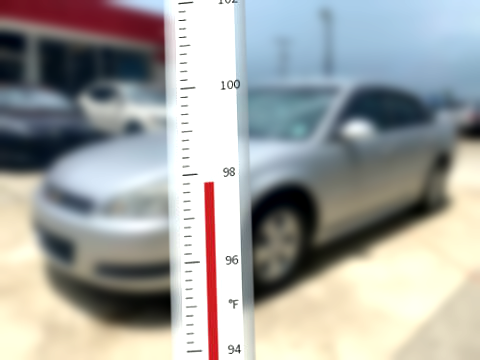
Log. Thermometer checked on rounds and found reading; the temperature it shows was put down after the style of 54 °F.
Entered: 97.8 °F
